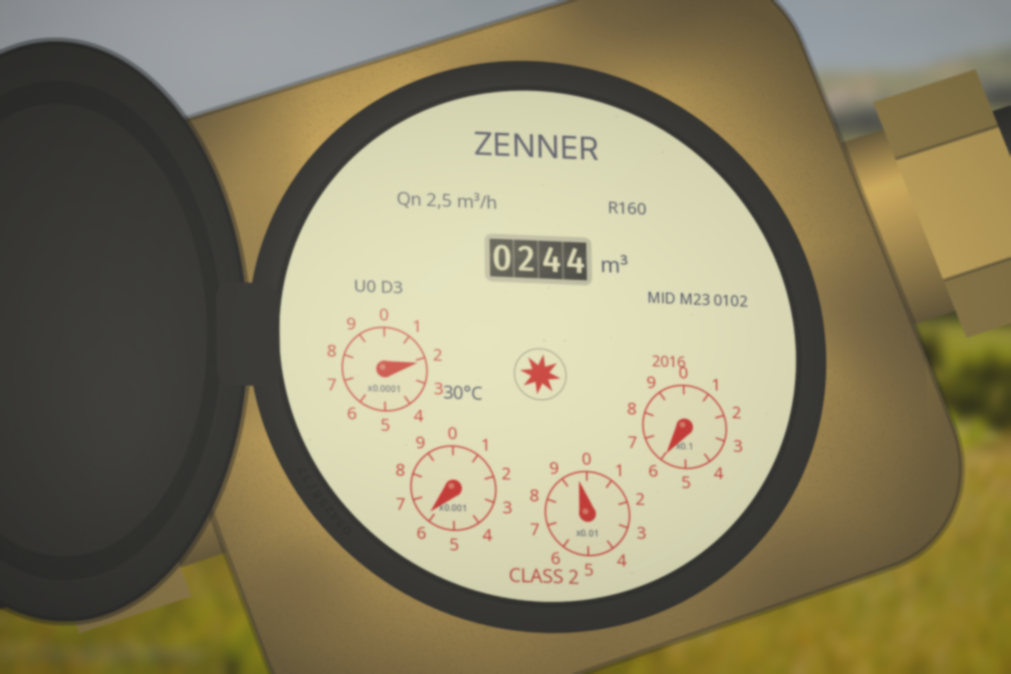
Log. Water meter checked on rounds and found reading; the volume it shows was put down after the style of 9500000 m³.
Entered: 244.5962 m³
